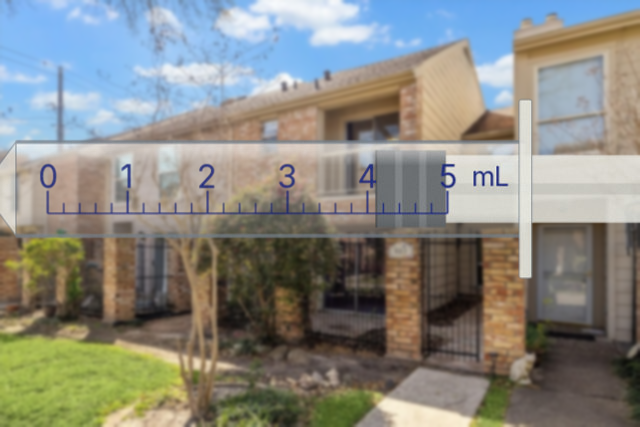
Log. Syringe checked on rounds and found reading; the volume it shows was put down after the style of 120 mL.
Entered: 4.1 mL
